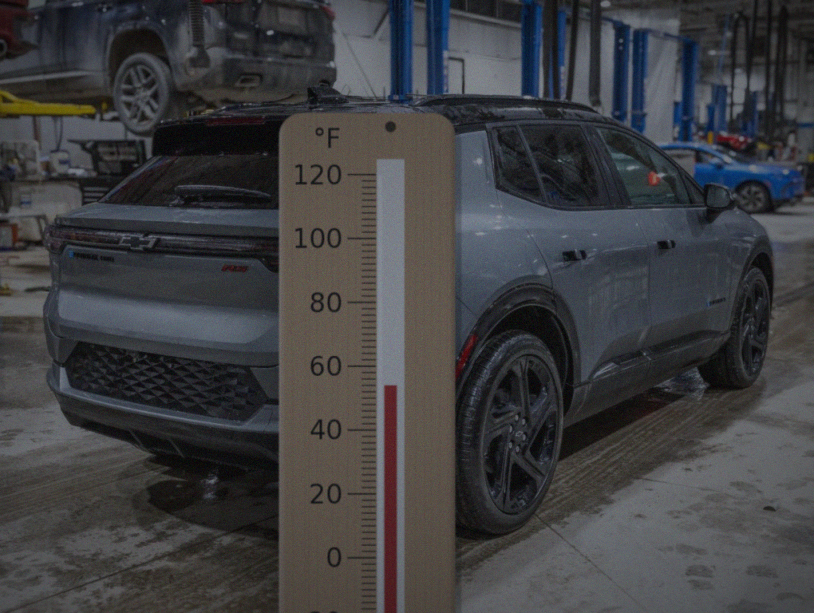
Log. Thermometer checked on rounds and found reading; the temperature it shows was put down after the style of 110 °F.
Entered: 54 °F
